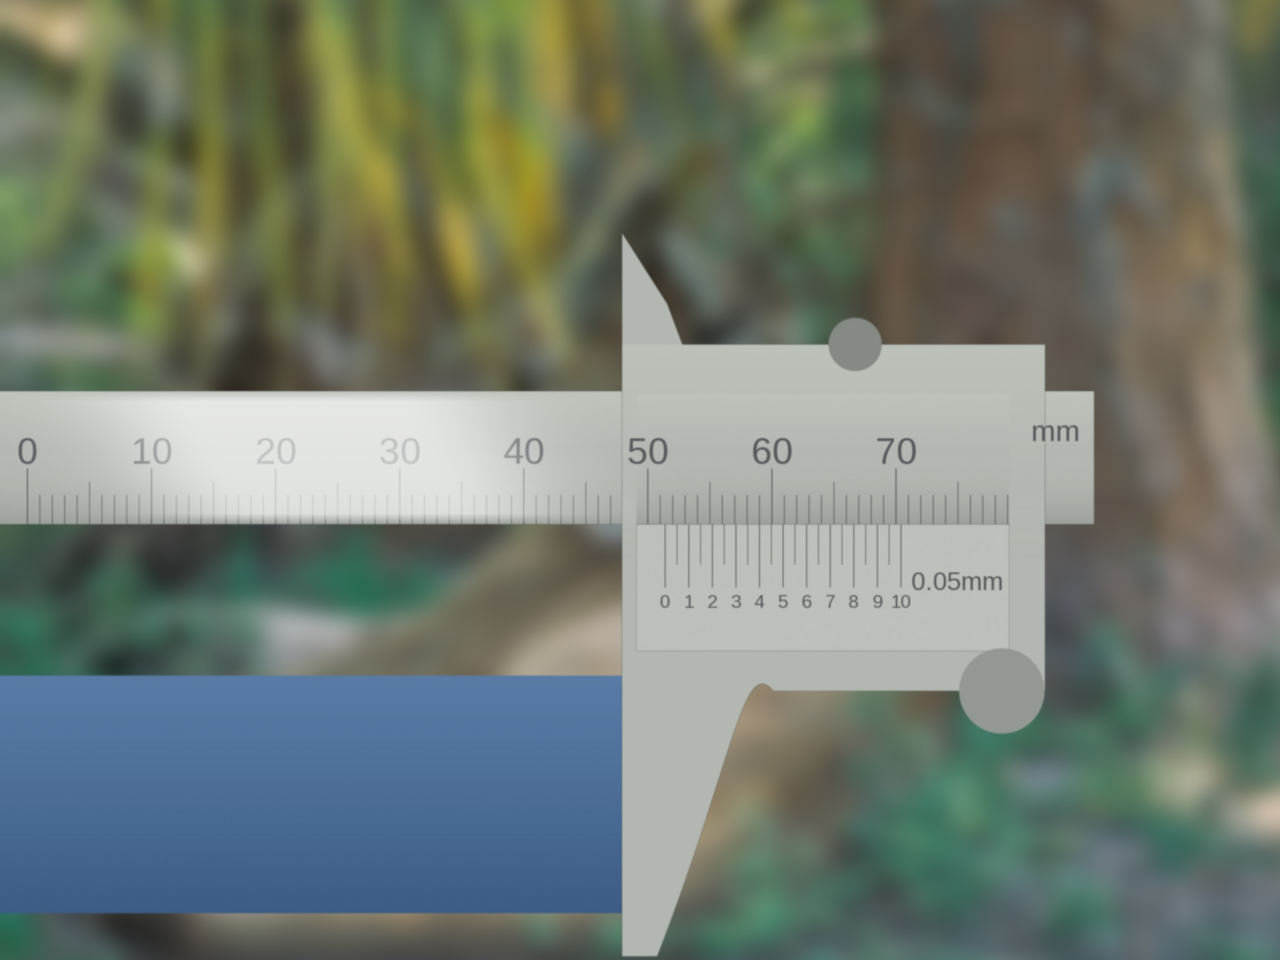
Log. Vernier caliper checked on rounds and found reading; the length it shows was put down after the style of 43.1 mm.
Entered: 51.4 mm
